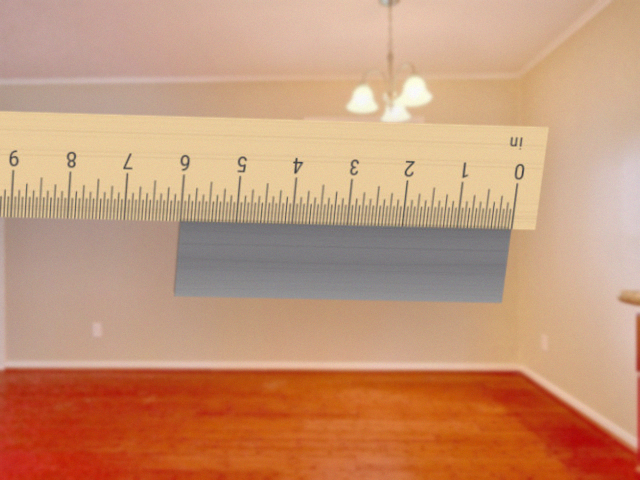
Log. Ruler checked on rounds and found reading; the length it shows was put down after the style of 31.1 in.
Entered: 6 in
